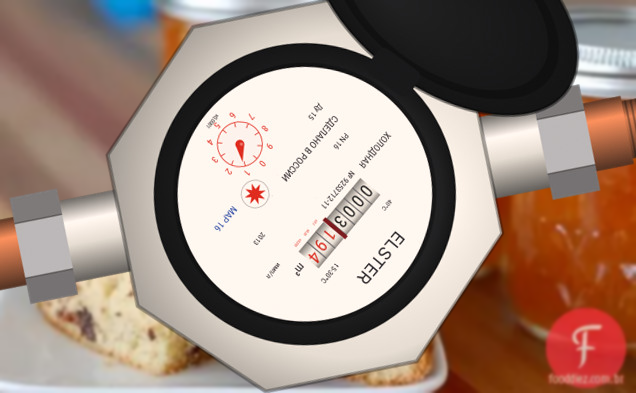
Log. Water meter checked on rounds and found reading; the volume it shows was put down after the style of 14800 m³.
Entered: 3.1941 m³
